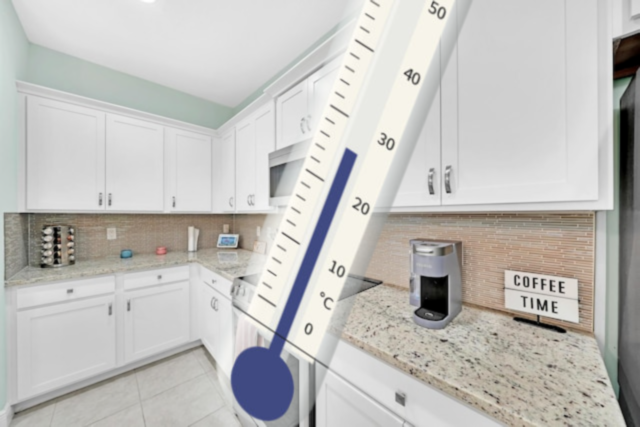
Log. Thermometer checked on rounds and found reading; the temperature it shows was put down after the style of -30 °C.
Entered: 26 °C
